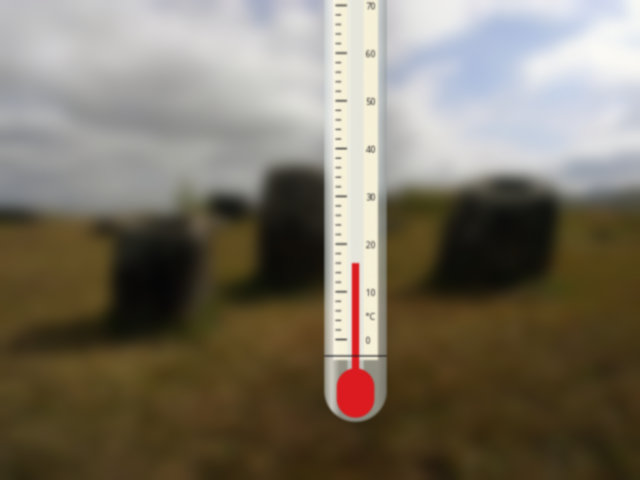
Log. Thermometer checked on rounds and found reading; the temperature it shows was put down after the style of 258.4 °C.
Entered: 16 °C
